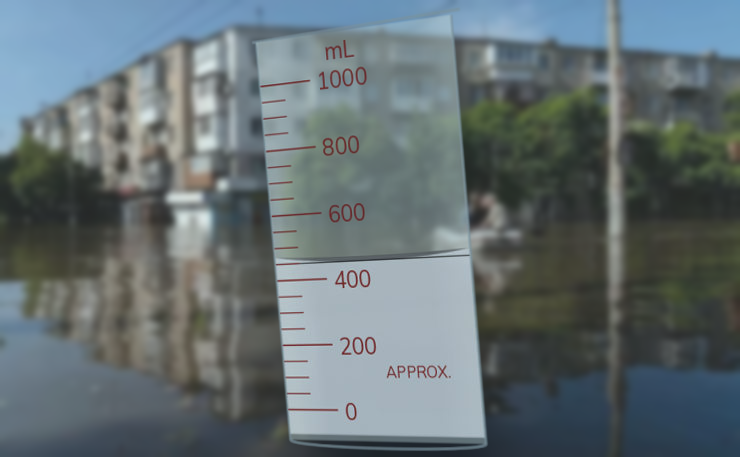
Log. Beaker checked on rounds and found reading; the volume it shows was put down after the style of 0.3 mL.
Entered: 450 mL
